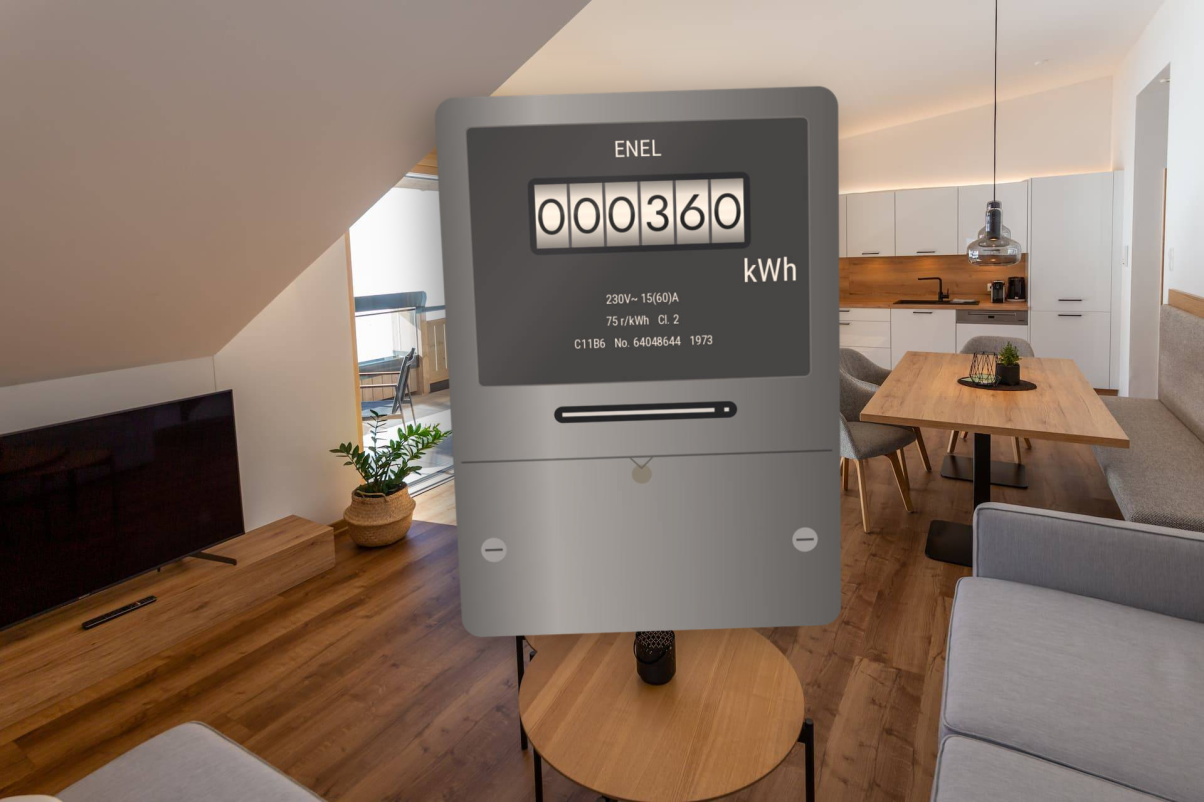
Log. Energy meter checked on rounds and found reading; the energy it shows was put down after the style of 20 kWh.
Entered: 360 kWh
